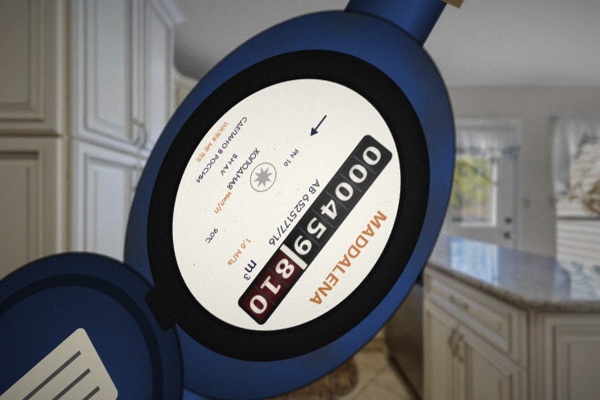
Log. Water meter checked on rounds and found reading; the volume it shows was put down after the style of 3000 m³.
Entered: 459.810 m³
